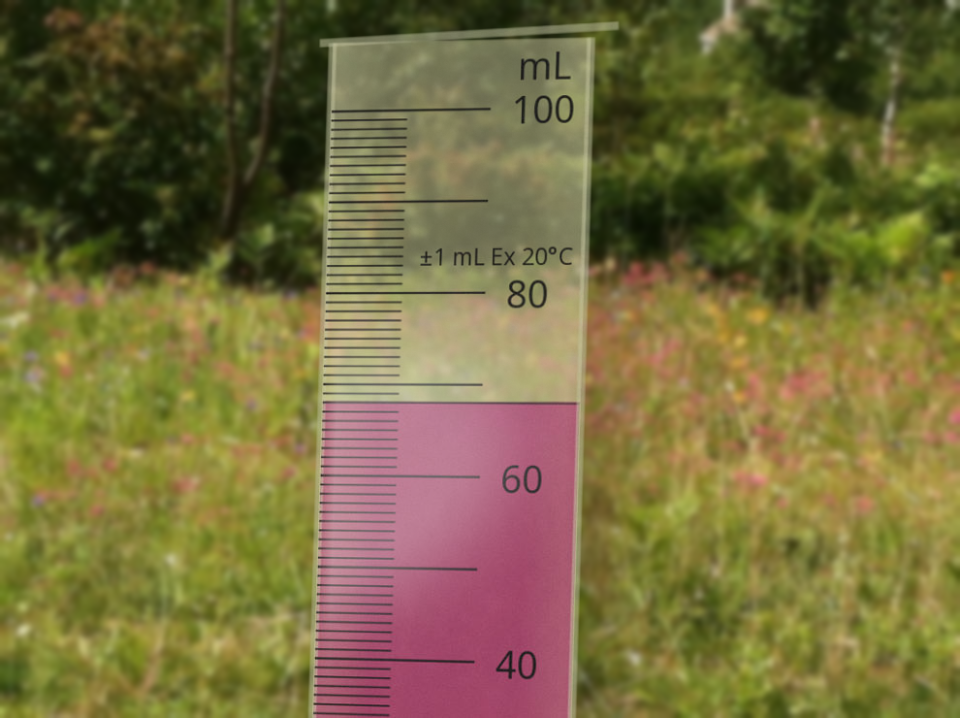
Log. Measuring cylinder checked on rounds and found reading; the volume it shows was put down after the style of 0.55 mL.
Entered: 68 mL
